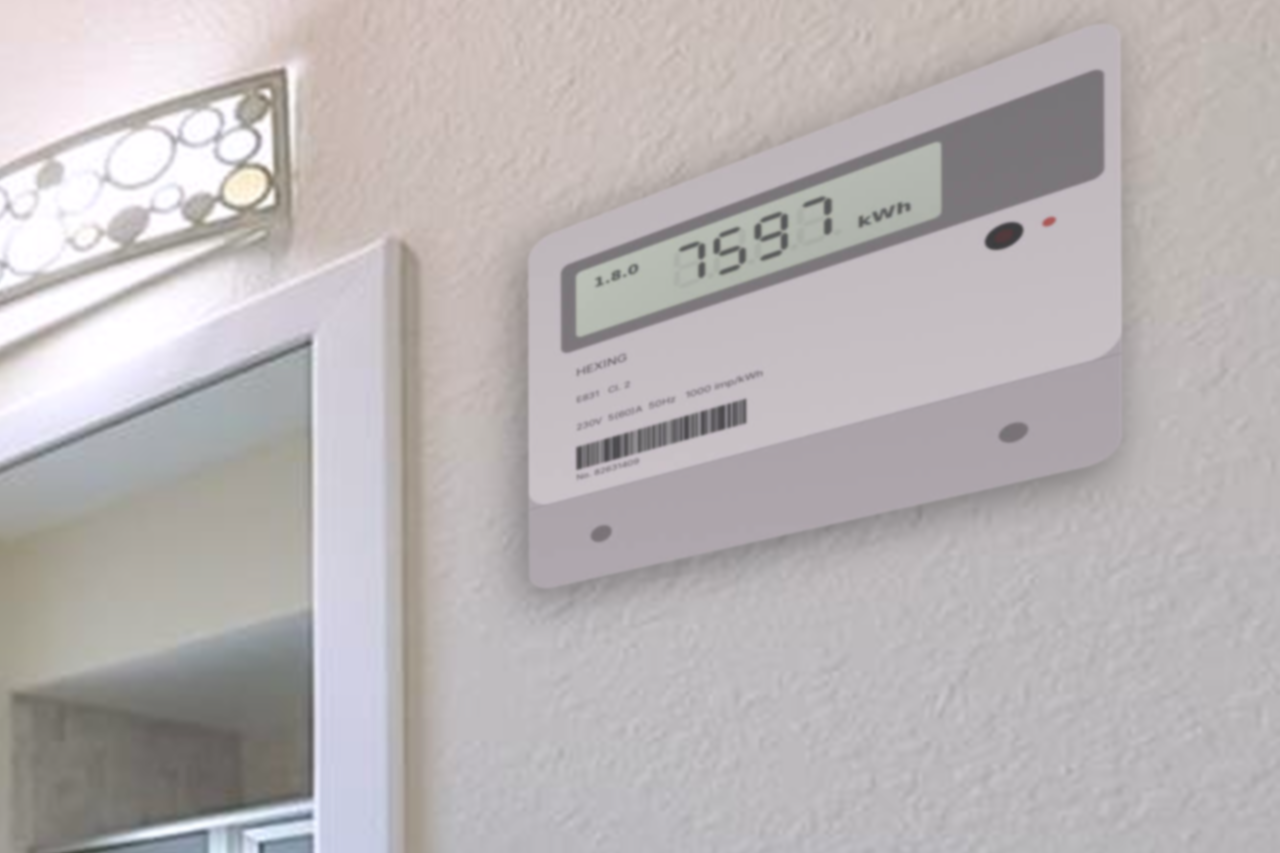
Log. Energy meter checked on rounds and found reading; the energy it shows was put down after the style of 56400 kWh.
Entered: 7597 kWh
